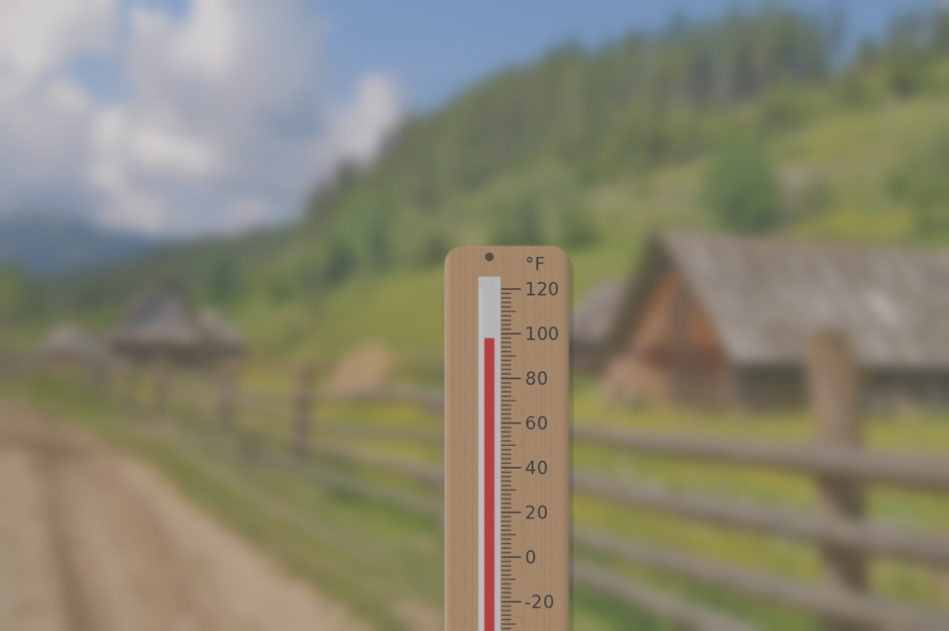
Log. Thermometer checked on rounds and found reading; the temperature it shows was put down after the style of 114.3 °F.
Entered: 98 °F
